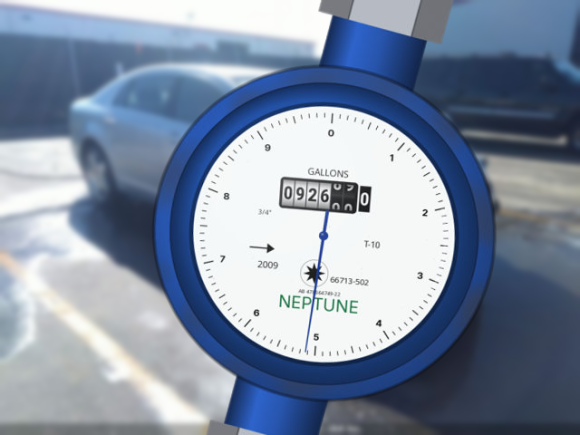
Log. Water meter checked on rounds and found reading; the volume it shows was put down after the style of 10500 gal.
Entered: 926895.1 gal
